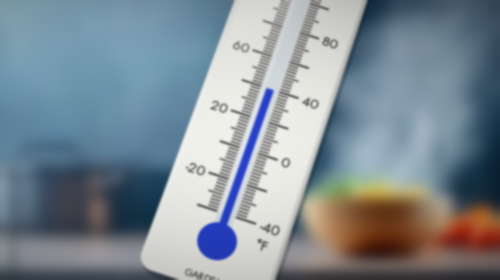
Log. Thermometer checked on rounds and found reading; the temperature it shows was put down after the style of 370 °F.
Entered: 40 °F
